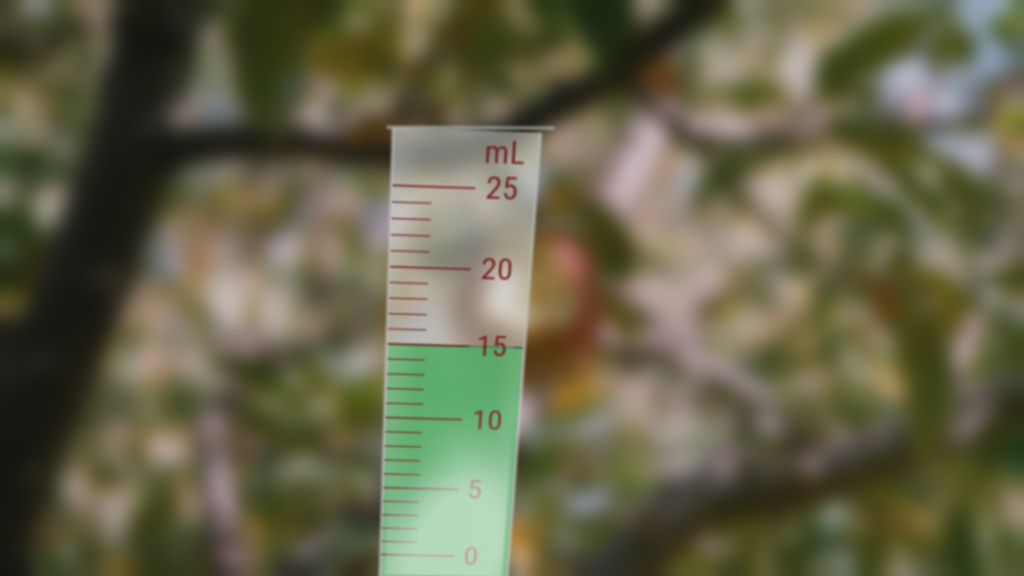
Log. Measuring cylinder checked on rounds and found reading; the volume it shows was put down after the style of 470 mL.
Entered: 15 mL
